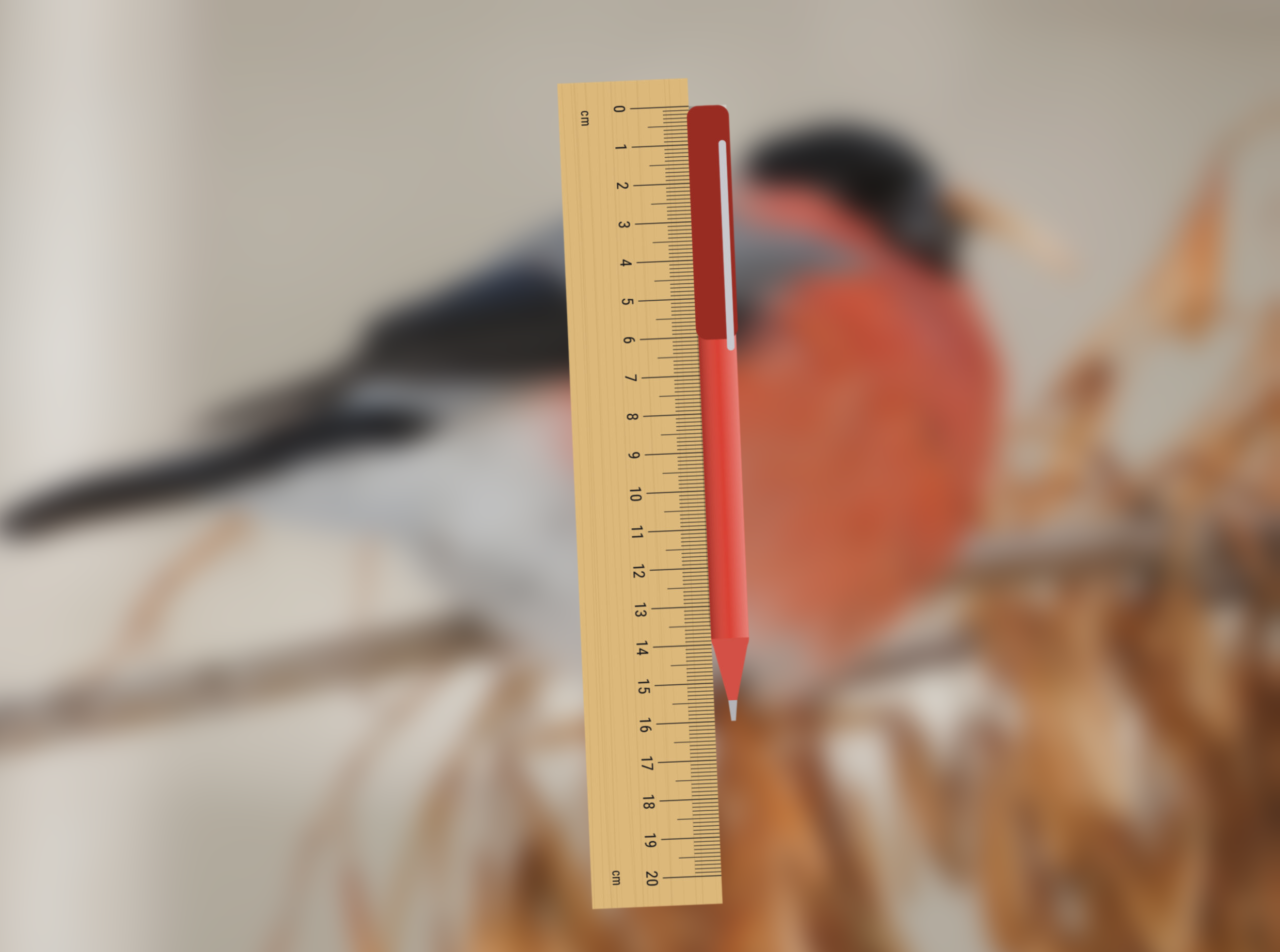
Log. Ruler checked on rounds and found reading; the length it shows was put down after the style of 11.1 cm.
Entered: 16 cm
